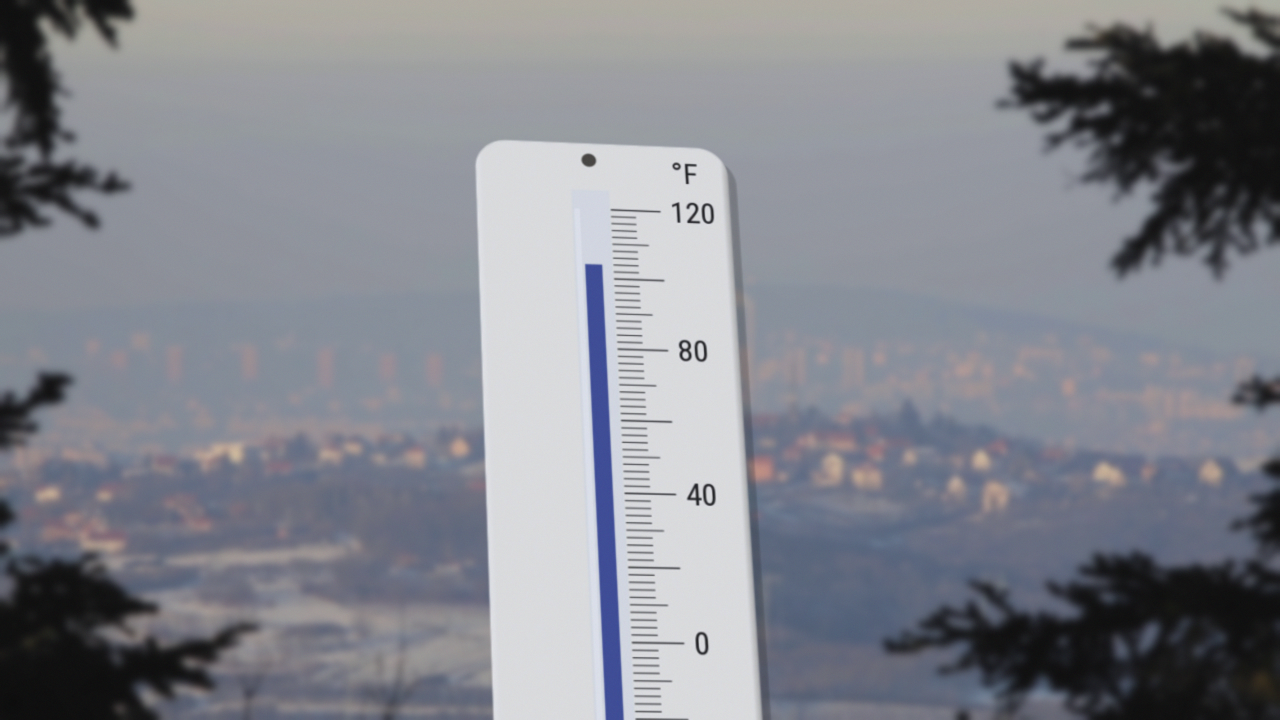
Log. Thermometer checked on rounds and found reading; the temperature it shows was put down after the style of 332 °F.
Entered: 104 °F
